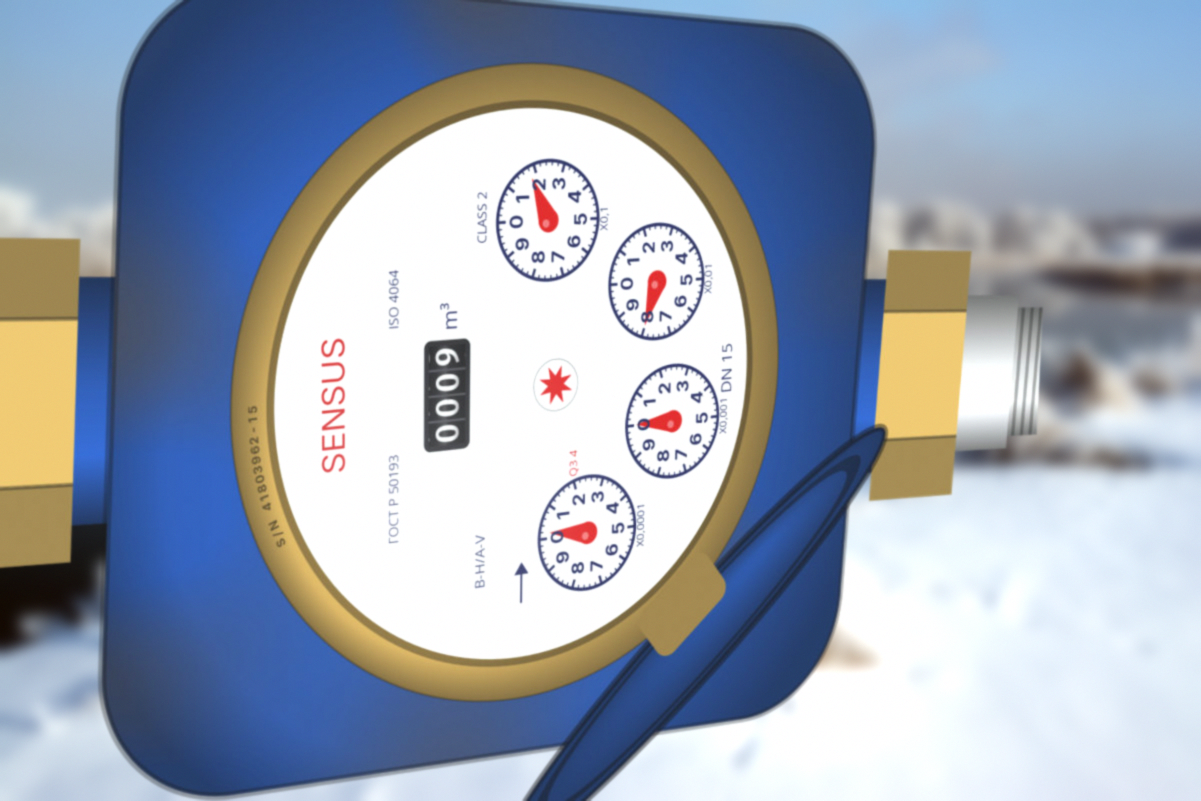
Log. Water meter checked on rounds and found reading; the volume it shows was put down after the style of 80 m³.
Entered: 9.1800 m³
